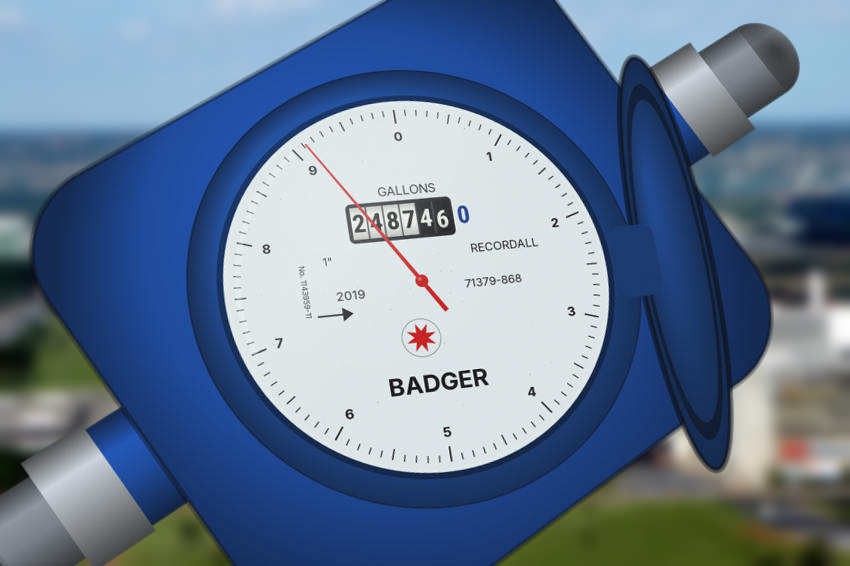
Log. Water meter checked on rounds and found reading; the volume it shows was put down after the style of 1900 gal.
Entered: 2487459.1 gal
